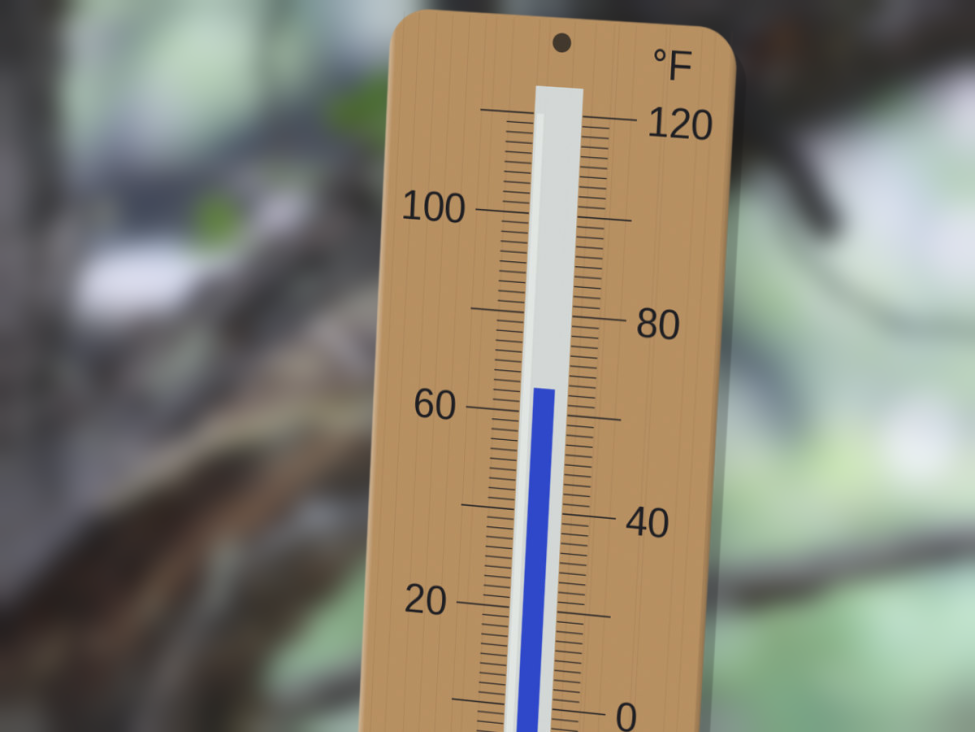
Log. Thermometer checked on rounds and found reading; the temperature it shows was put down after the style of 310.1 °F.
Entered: 65 °F
